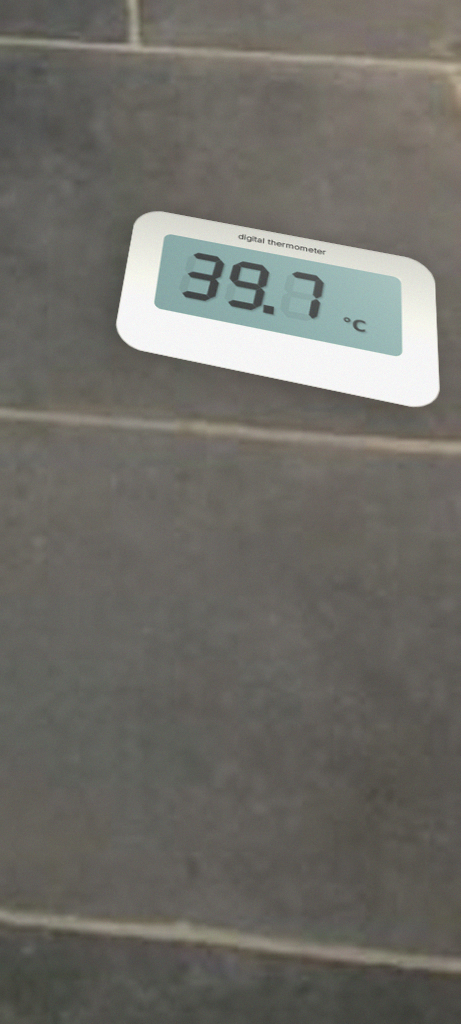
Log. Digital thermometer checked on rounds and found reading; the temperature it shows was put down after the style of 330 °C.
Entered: 39.7 °C
